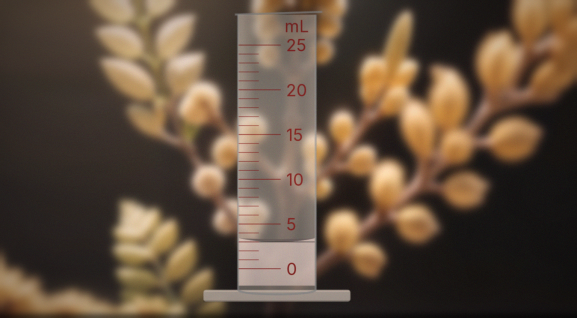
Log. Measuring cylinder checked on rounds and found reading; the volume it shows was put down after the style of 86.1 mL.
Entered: 3 mL
